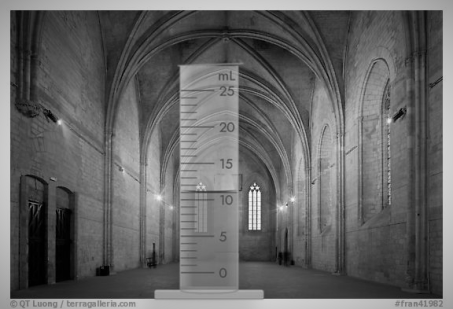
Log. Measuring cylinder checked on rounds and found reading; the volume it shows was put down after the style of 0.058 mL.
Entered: 11 mL
